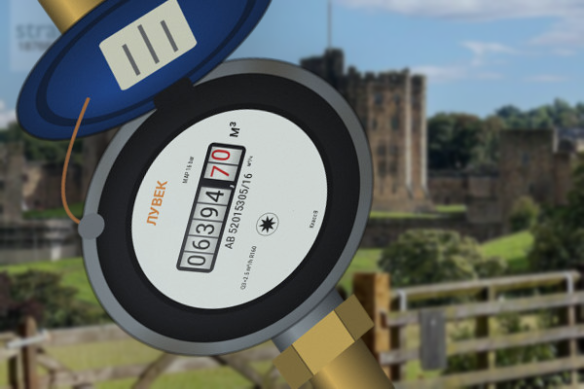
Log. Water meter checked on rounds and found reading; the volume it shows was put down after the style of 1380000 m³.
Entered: 6394.70 m³
